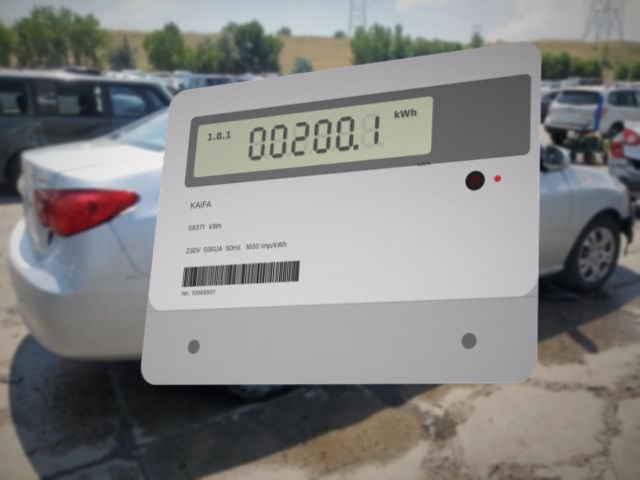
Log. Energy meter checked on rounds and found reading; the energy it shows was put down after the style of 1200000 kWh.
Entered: 200.1 kWh
